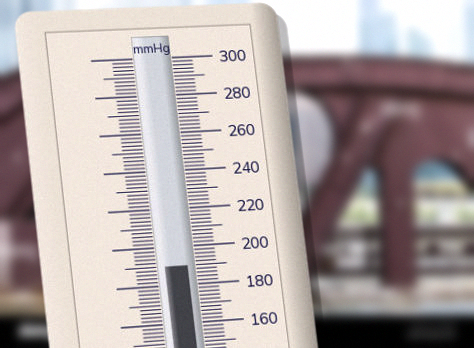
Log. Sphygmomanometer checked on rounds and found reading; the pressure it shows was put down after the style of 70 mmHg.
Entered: 190 mmHg
